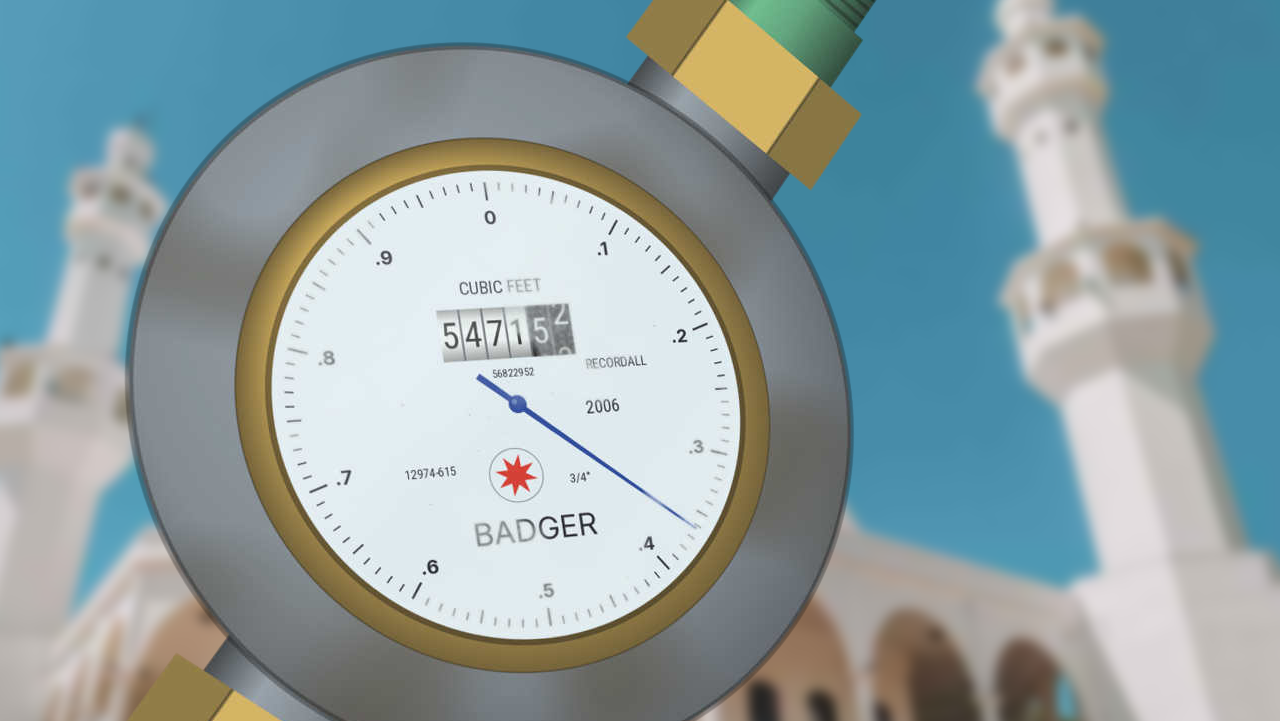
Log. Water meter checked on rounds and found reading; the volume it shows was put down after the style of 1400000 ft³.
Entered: 547152.36 ft³
